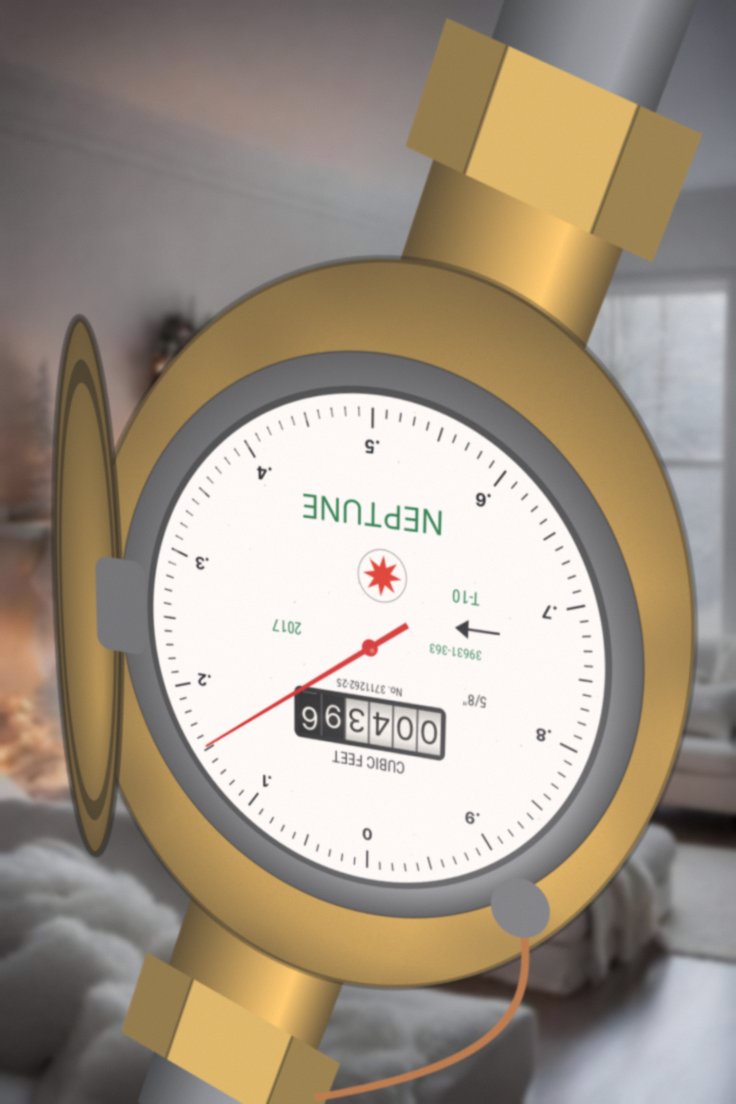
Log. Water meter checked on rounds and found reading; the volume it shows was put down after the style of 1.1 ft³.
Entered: 4396.15 ft³
